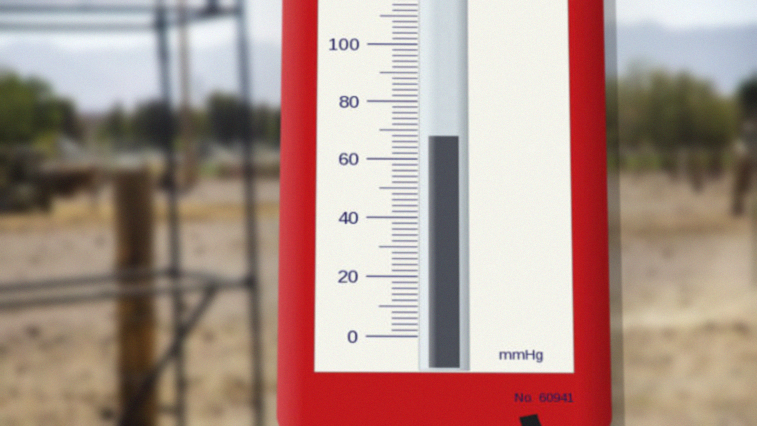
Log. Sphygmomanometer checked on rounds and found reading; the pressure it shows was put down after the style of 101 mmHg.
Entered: 68 mmHg
